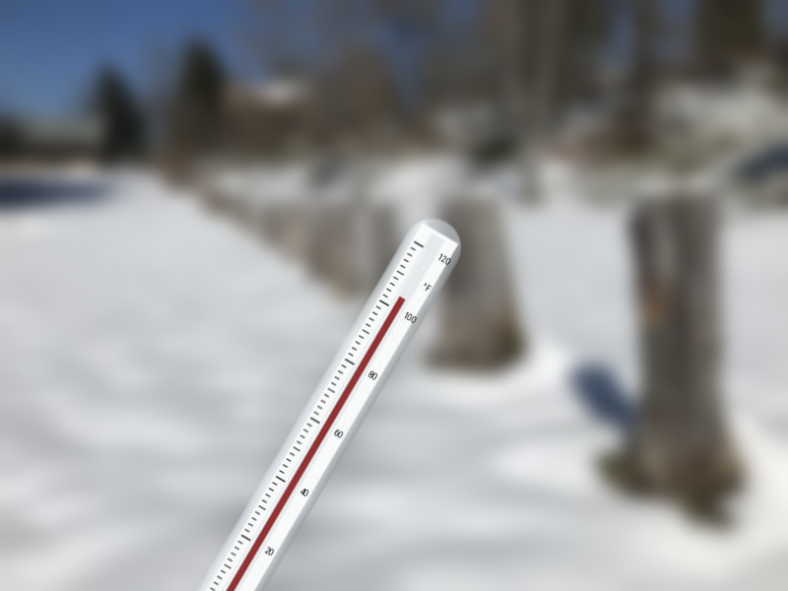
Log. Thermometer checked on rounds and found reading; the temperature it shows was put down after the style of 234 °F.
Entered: 104 °F
